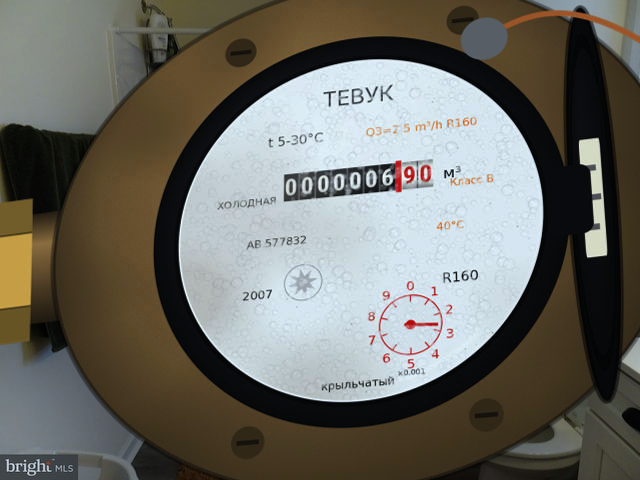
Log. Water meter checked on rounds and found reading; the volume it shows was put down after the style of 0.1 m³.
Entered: 6.902 m³
